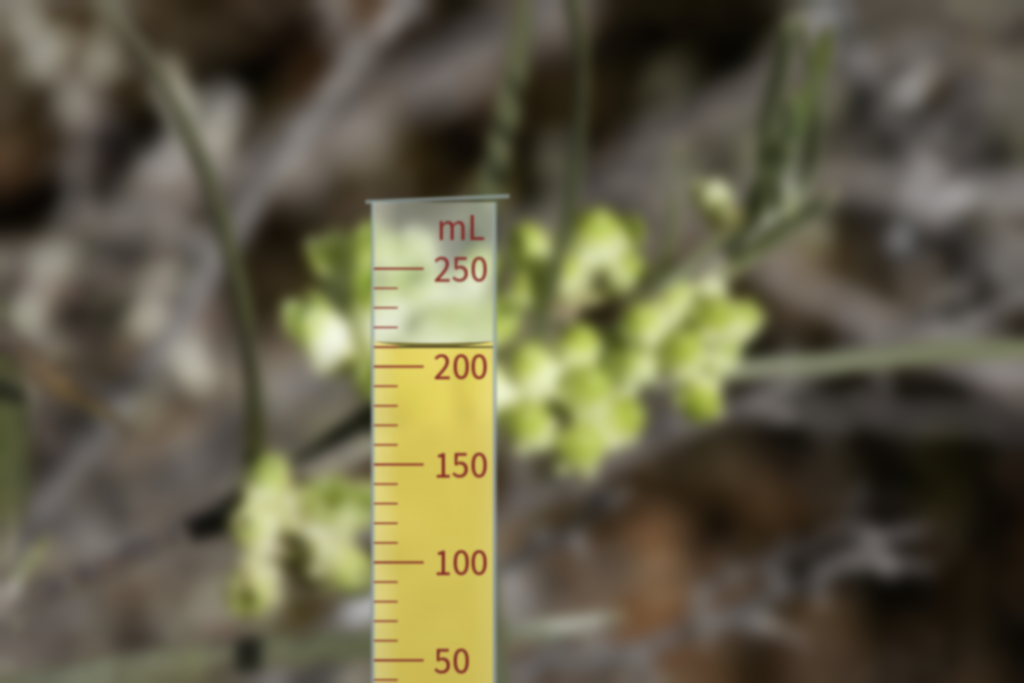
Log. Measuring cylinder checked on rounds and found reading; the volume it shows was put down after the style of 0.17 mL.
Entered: 210 mL
